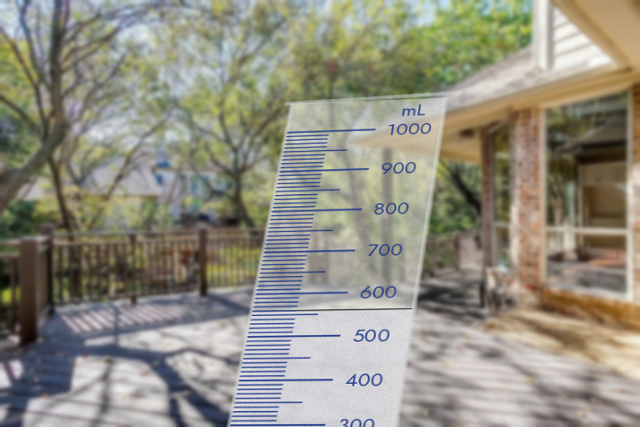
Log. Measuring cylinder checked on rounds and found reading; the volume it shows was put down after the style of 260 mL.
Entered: 560 mL
